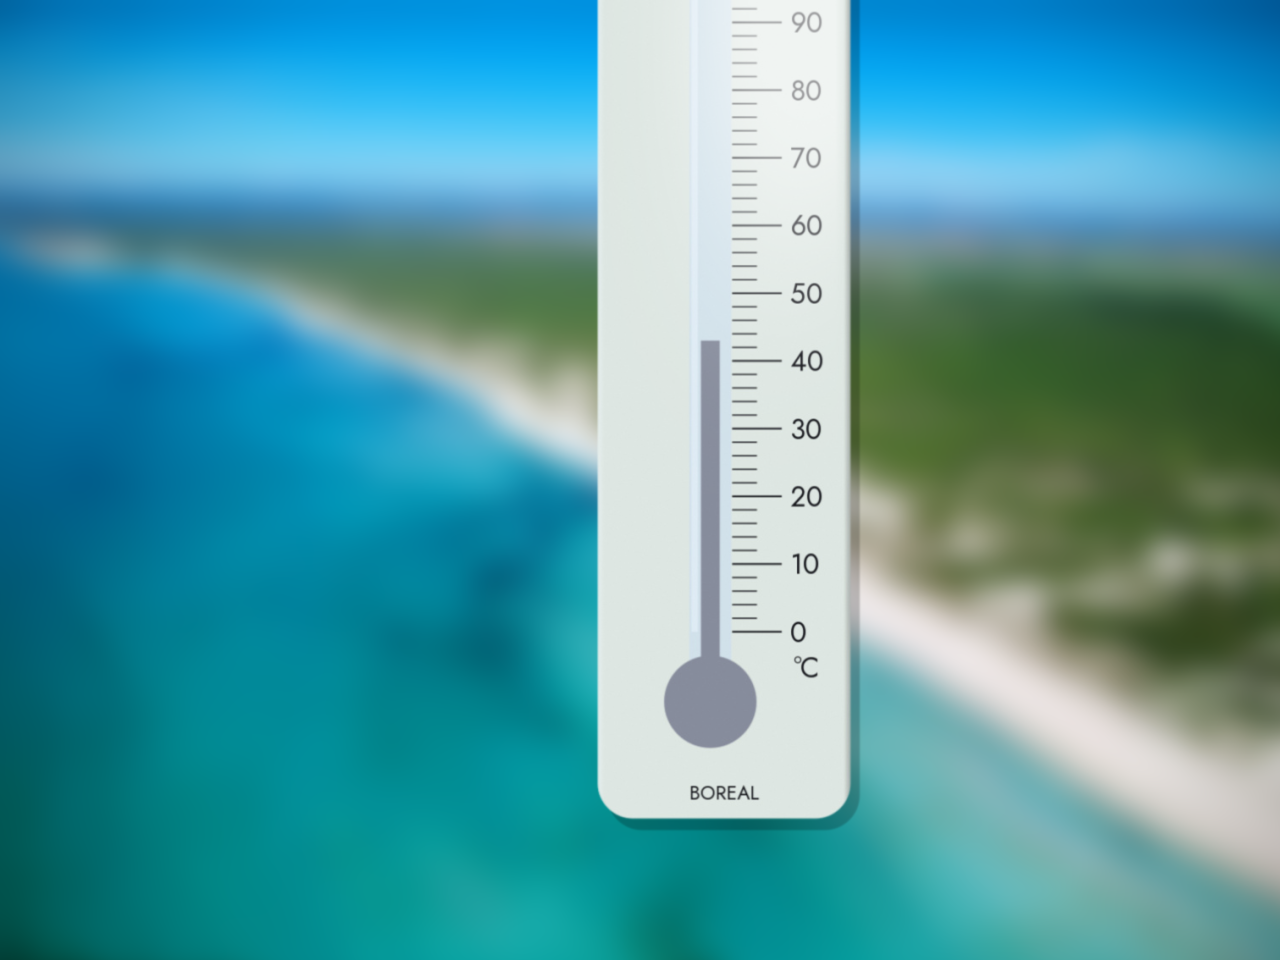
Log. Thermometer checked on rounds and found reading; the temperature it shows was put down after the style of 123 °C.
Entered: 43 °C
